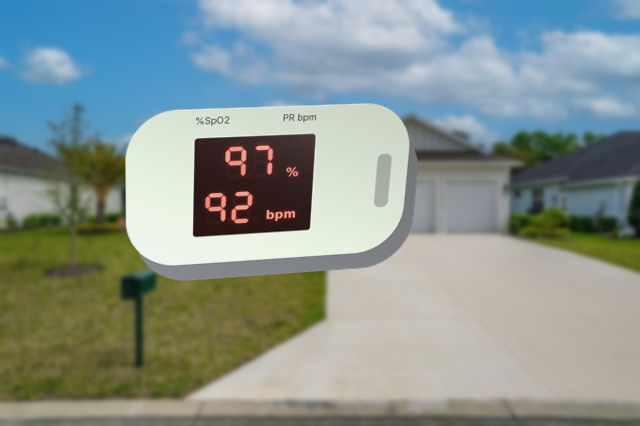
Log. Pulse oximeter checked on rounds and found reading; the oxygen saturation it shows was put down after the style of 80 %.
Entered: 97 %
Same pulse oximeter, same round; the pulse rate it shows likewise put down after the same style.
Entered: 92 bpm
